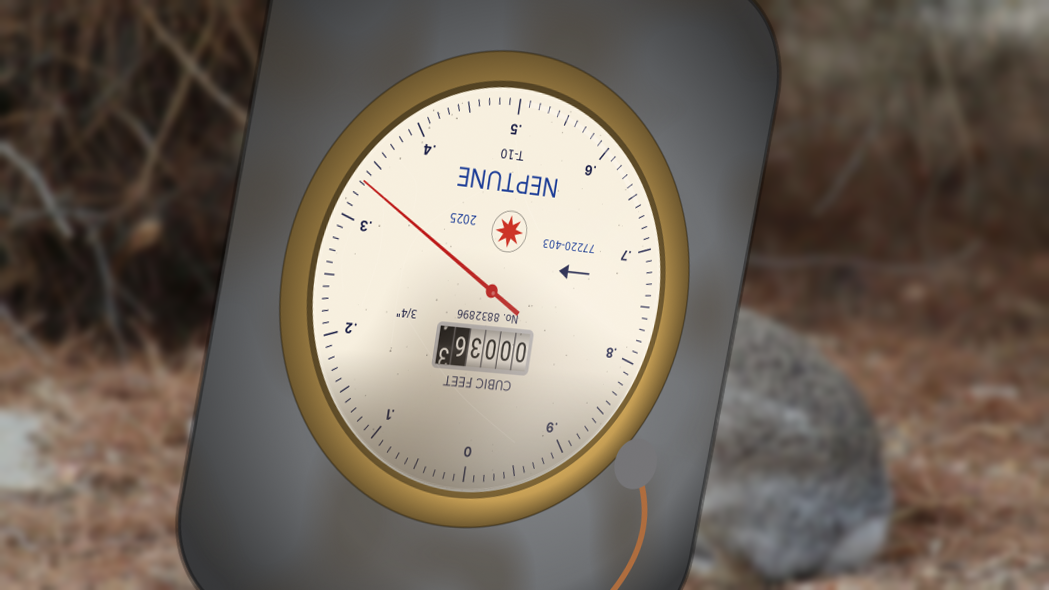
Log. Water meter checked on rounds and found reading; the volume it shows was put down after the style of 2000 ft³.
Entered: 363.33 ft³
